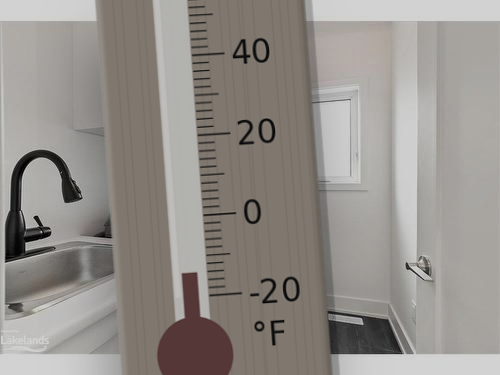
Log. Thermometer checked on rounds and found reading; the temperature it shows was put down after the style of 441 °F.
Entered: -14 °F
